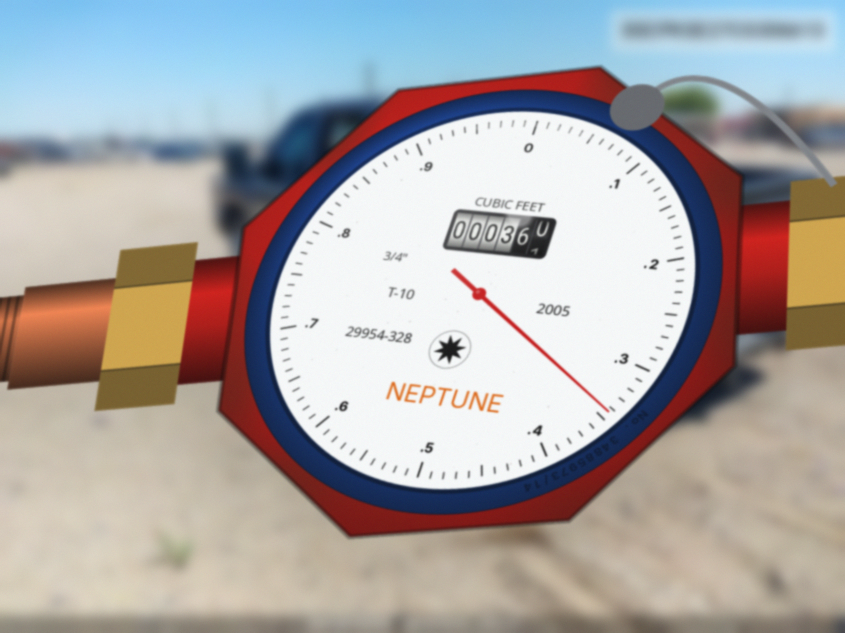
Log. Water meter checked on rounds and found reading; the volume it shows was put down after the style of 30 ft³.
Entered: 360.34 ft³
